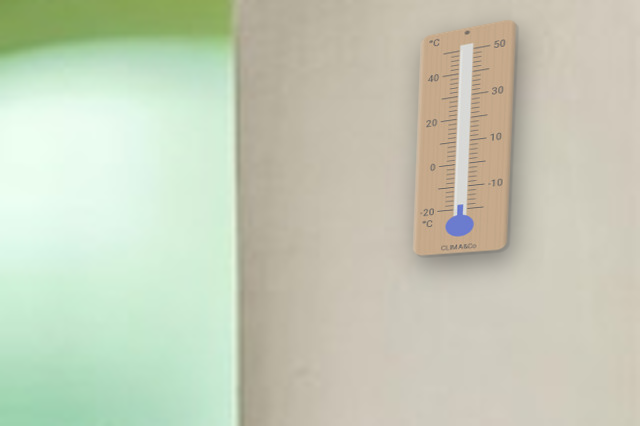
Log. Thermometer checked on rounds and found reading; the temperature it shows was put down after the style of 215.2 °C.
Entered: -18 °C
